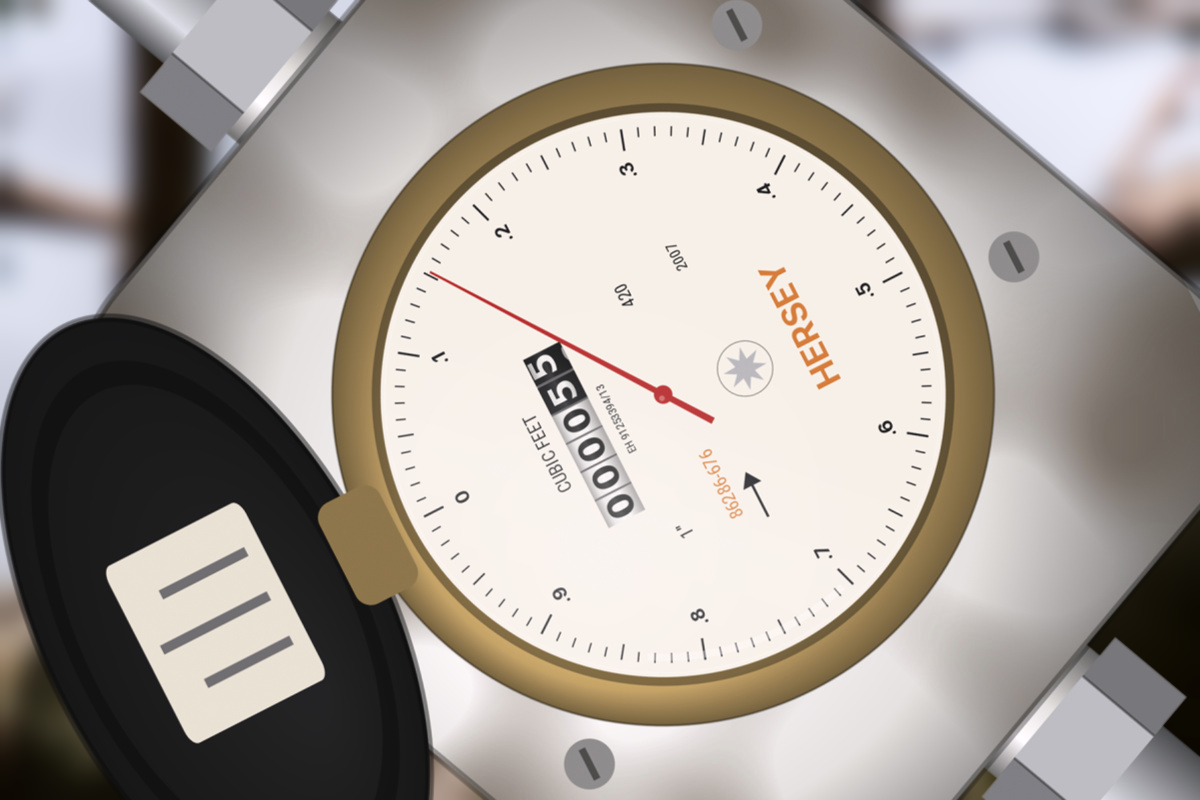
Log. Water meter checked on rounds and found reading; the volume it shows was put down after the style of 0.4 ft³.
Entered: 55.15 ft³
